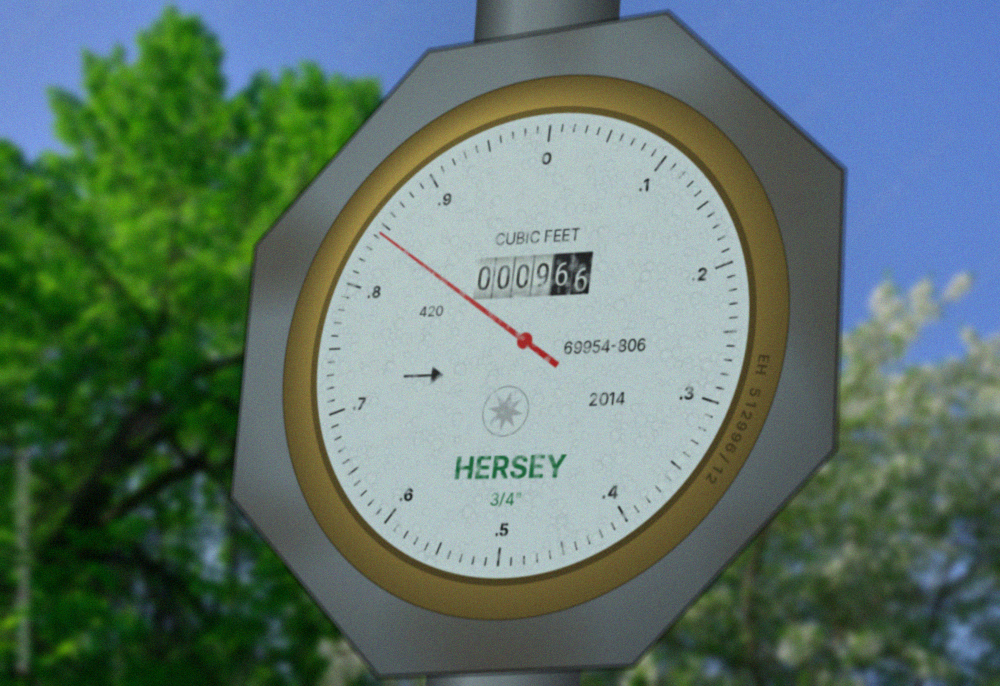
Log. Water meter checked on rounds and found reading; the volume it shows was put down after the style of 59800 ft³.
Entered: 965.84 ft³
